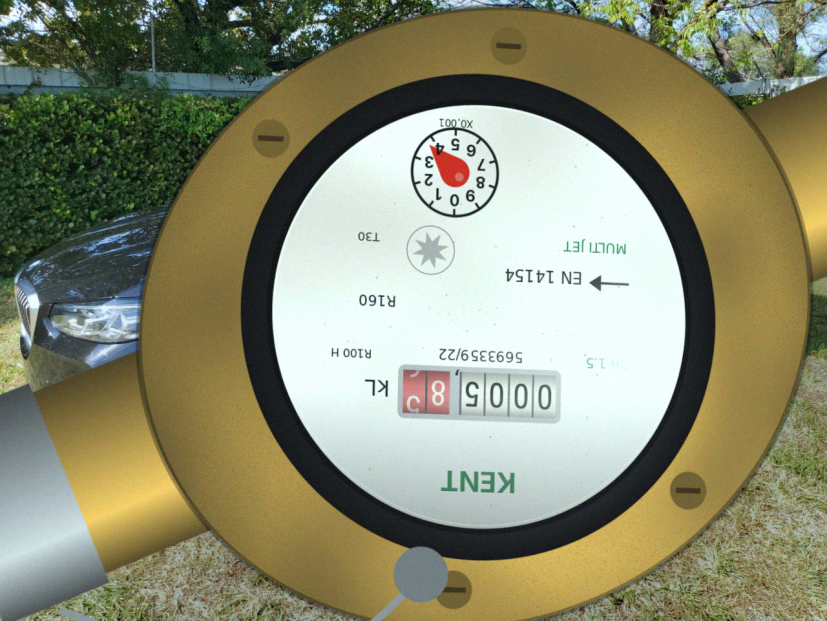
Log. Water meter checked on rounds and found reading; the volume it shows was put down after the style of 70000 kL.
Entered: 5.853 kL
